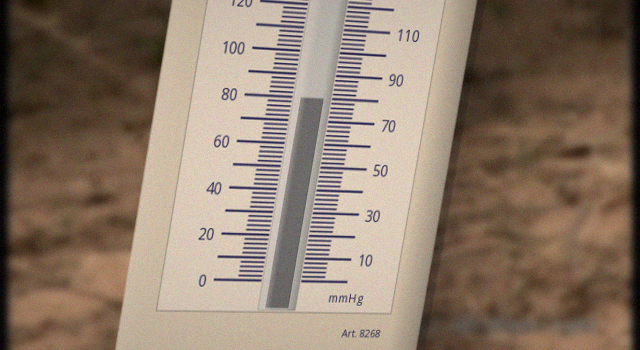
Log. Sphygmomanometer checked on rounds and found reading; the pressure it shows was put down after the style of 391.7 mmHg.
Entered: 80 mmHg
